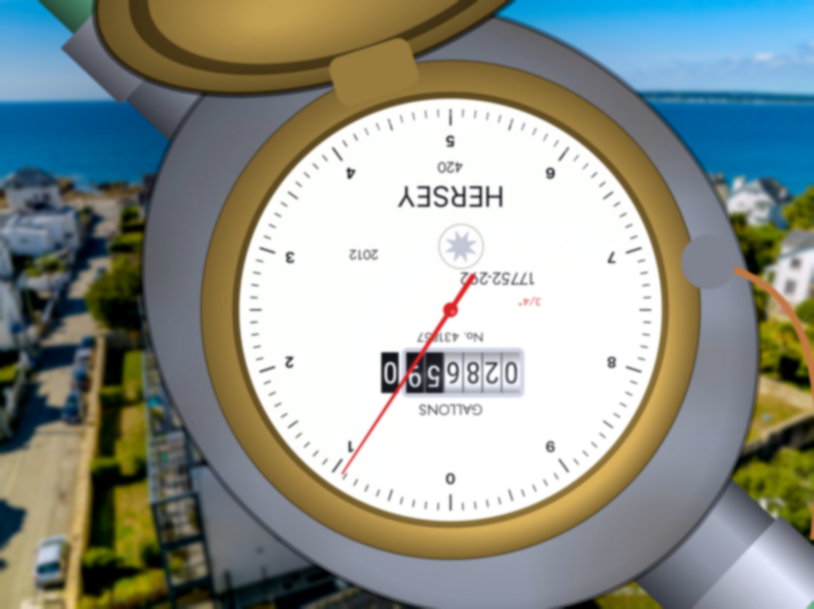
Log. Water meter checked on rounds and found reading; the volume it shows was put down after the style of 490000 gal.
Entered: 286590.9 gal
